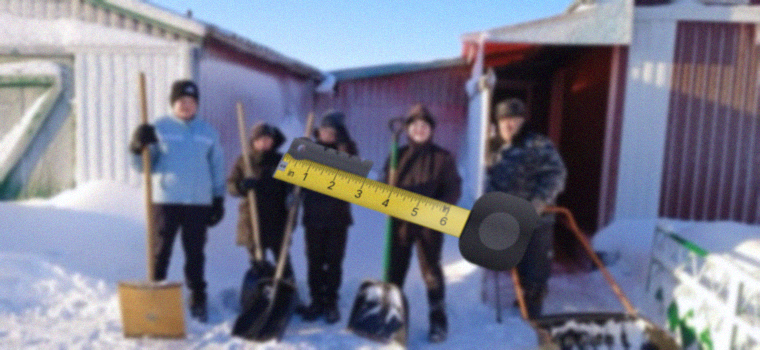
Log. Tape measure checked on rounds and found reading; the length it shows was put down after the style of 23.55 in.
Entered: 3 in
